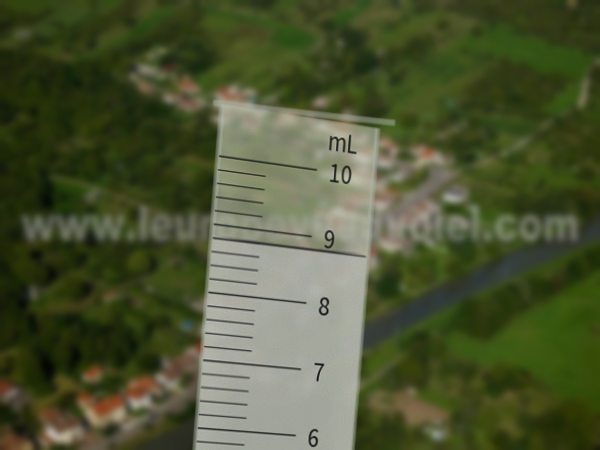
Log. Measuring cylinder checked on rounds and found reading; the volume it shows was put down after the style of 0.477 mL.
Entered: 8.8 mL
